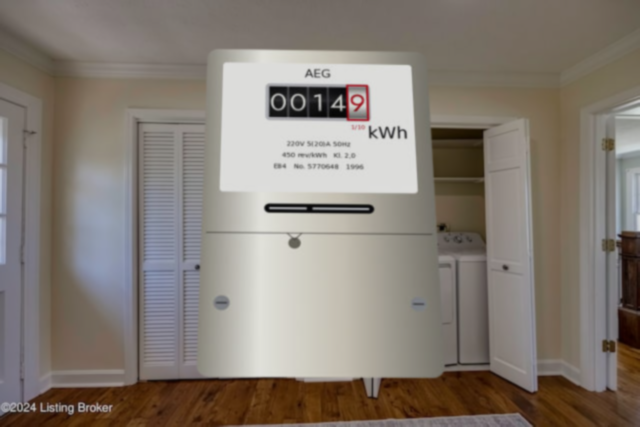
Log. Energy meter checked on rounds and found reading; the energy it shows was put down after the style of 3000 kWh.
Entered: 14.9 kWh
